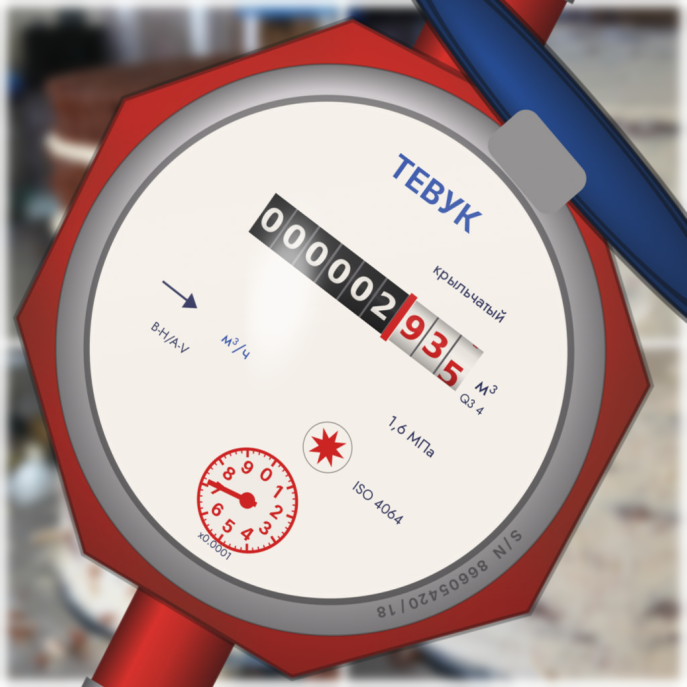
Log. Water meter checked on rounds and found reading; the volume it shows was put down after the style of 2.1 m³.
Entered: 2.9347 m³
